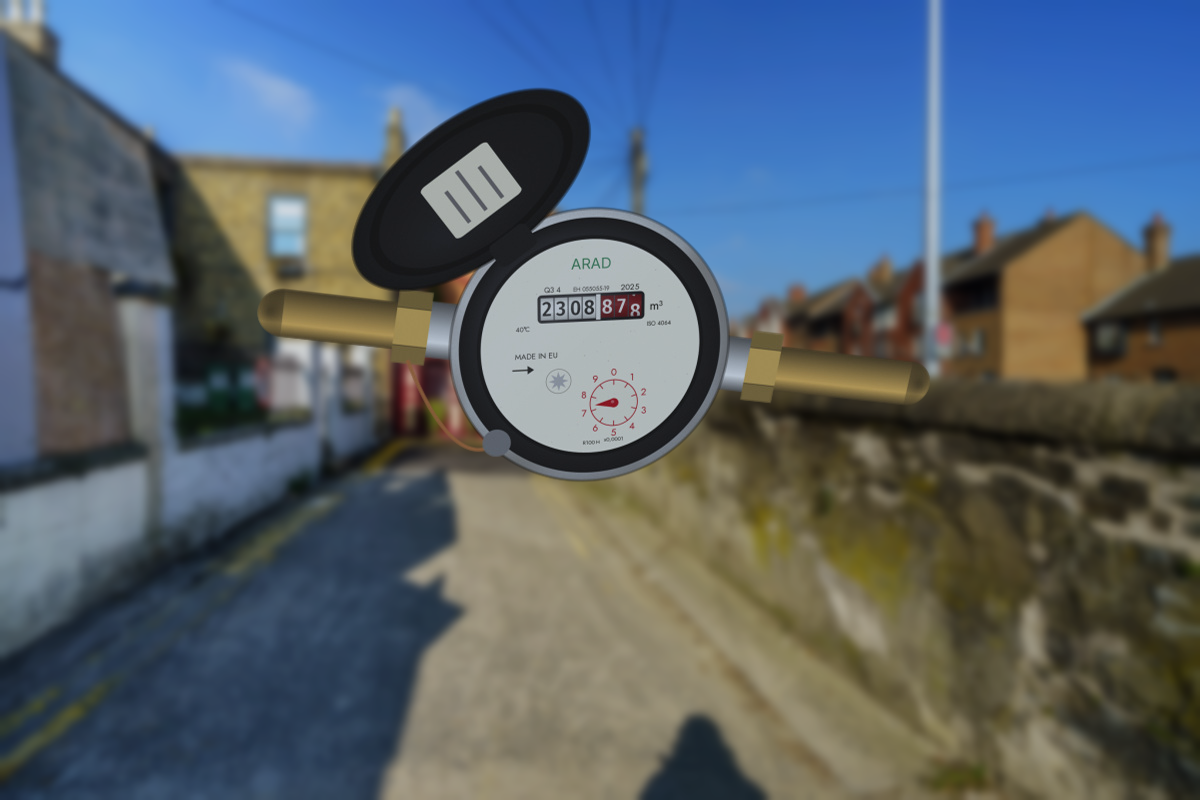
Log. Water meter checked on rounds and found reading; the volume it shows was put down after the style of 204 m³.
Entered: 2308.8777 m³
